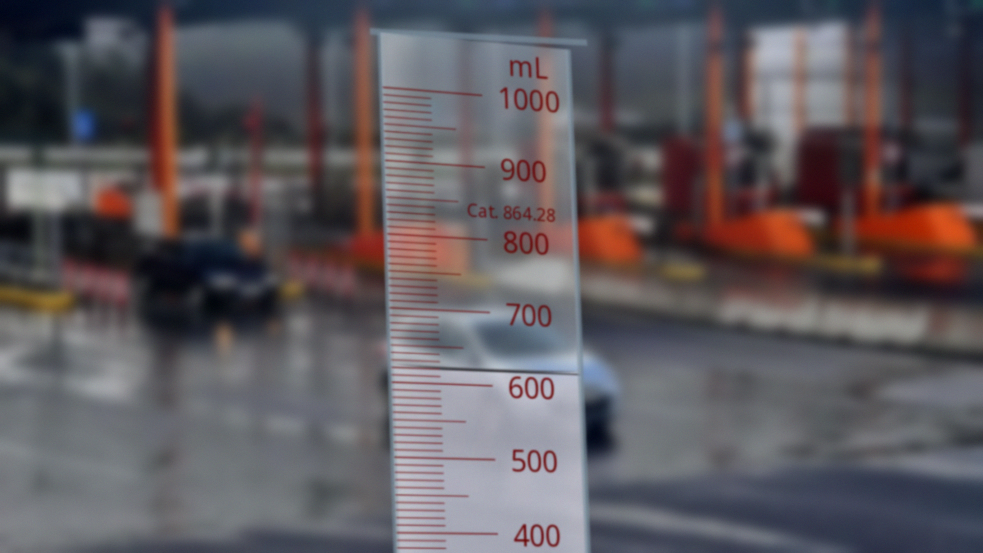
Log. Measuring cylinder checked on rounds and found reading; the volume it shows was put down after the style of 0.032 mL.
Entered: 620 mL
